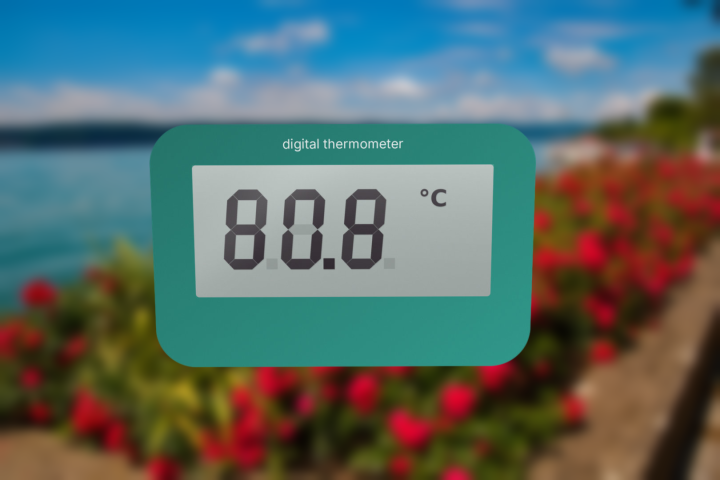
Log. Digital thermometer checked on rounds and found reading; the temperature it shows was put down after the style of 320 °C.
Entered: 80.8 °C
